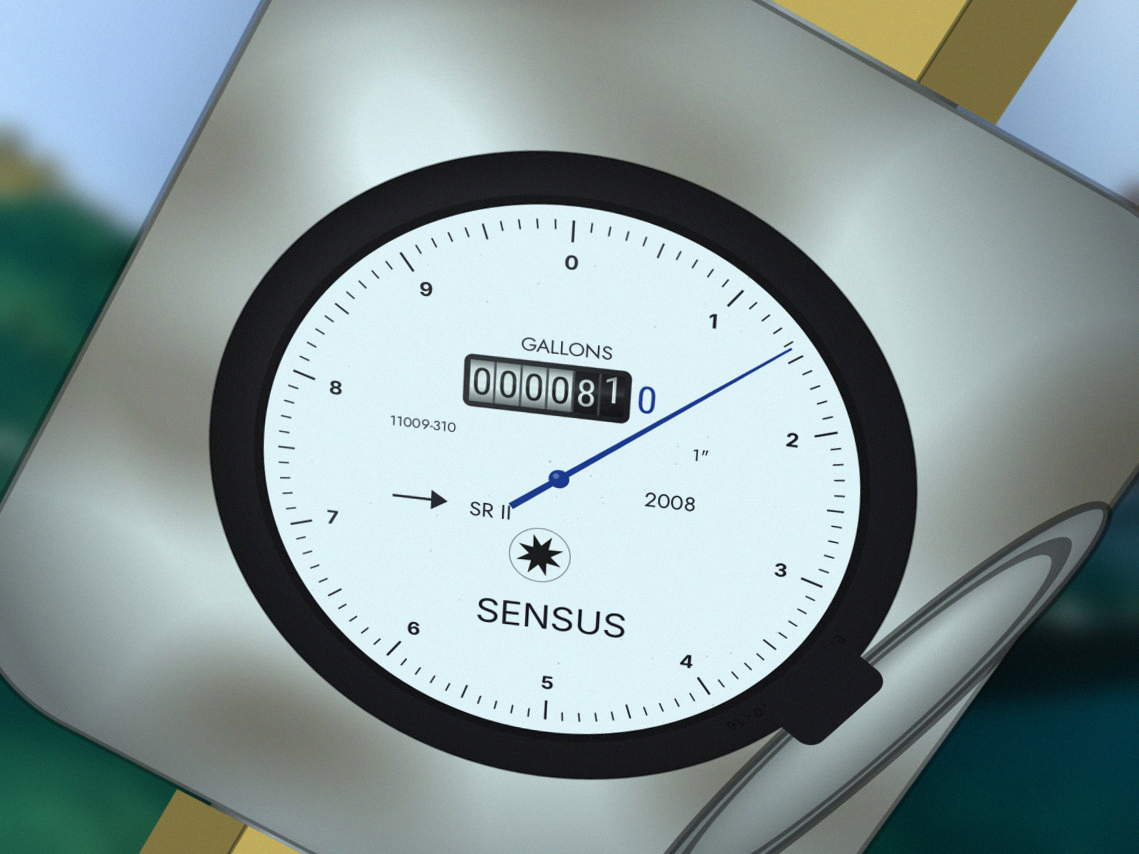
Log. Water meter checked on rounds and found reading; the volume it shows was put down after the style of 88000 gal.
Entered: 811.4 gal
